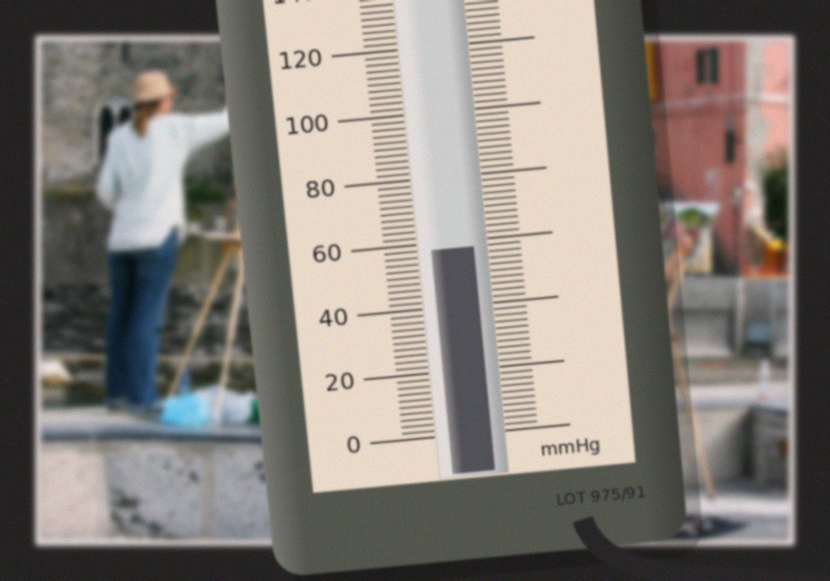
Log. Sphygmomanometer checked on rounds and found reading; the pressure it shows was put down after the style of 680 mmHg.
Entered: 58 mmHg
